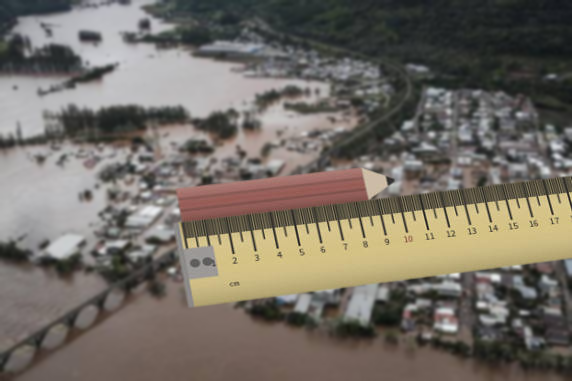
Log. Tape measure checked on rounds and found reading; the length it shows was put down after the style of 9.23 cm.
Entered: 10 cm
